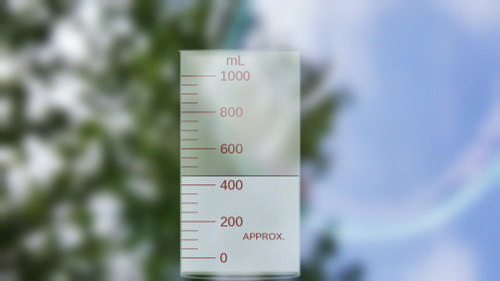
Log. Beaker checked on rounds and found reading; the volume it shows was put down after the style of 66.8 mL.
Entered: 450 mL
